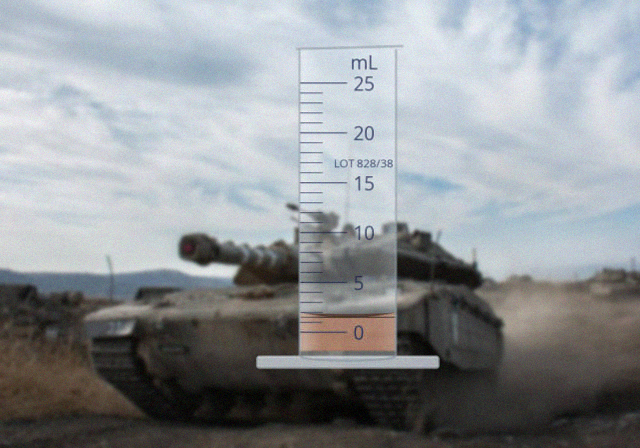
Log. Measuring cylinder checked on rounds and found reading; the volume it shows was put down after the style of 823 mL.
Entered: 1.5 mL
